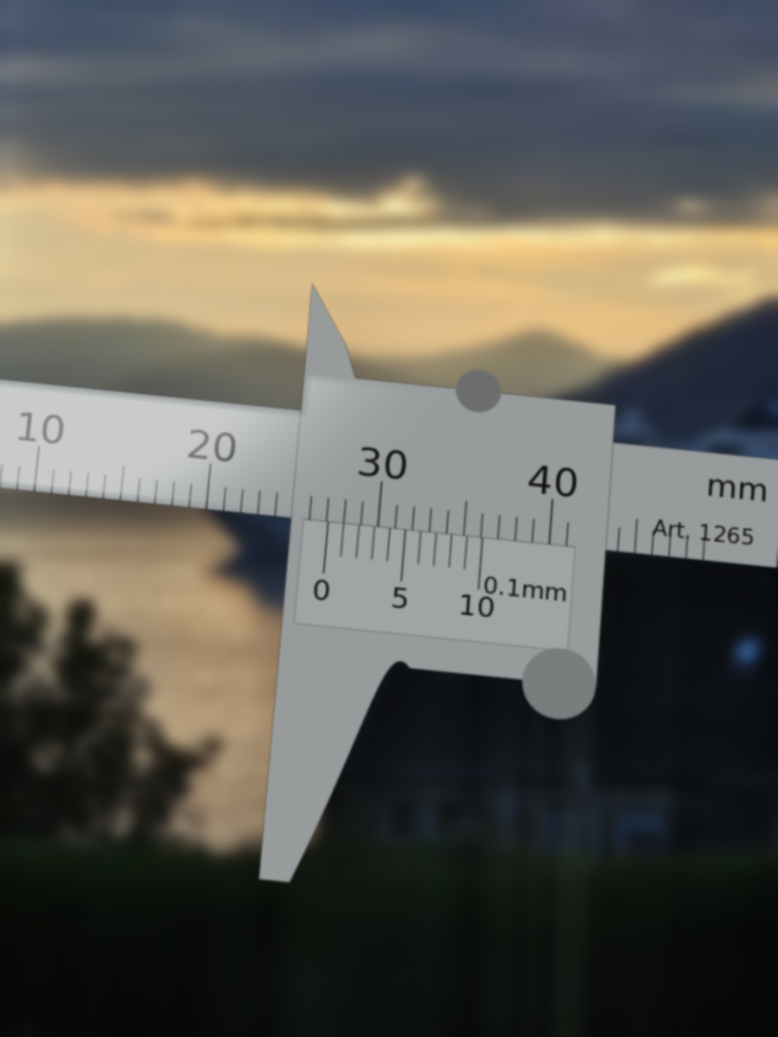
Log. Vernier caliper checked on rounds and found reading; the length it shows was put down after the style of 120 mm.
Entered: 27.1 mm
